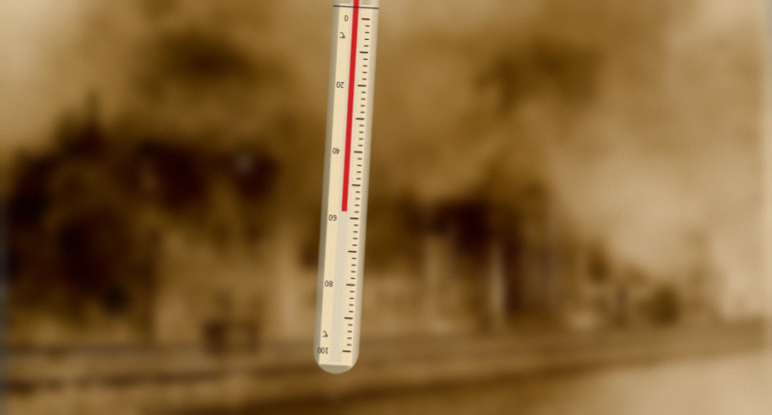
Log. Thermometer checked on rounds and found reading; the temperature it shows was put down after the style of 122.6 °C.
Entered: 58 °C
